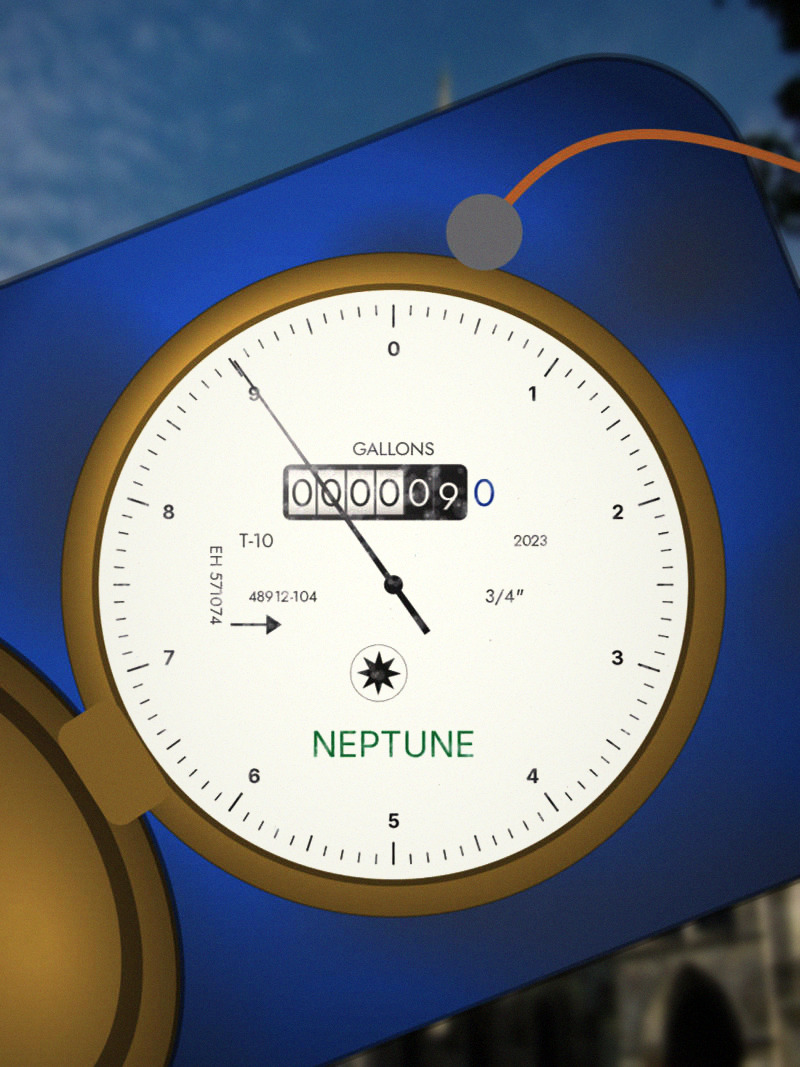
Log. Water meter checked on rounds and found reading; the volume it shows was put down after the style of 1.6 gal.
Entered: 89.0 gal
